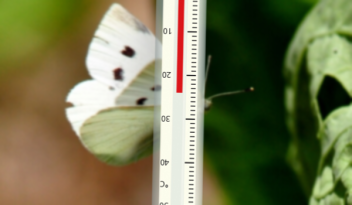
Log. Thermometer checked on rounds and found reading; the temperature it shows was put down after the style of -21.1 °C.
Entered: 24 °C
